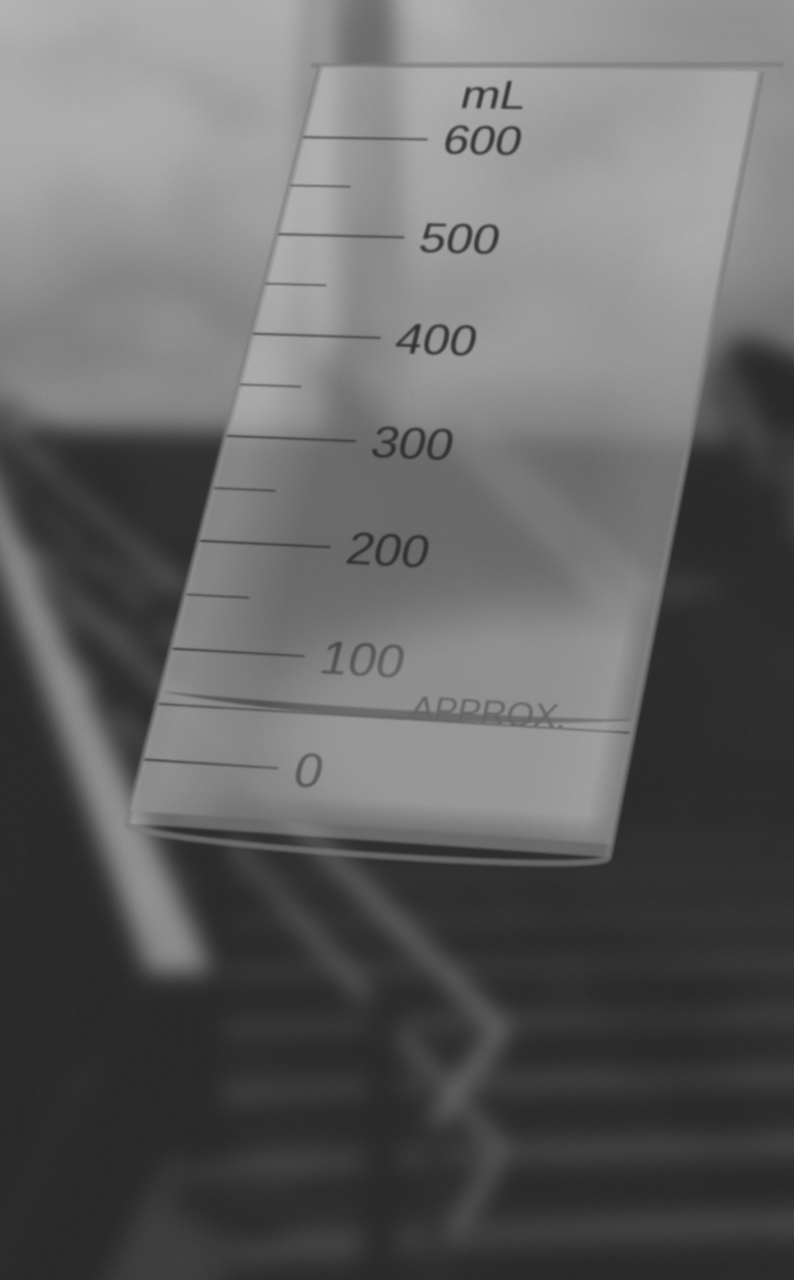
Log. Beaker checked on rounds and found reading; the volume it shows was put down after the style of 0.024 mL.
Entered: 50 mL
